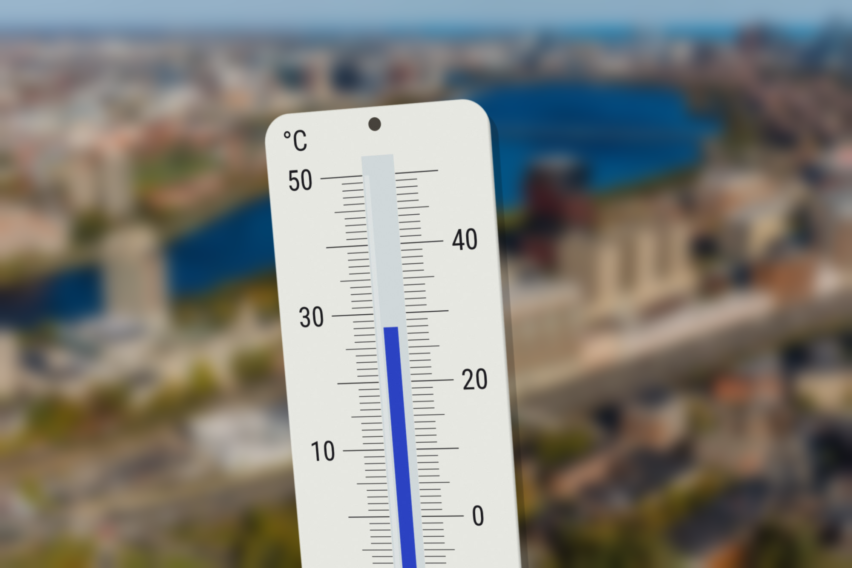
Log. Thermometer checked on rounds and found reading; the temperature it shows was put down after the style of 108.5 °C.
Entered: 28 °C
